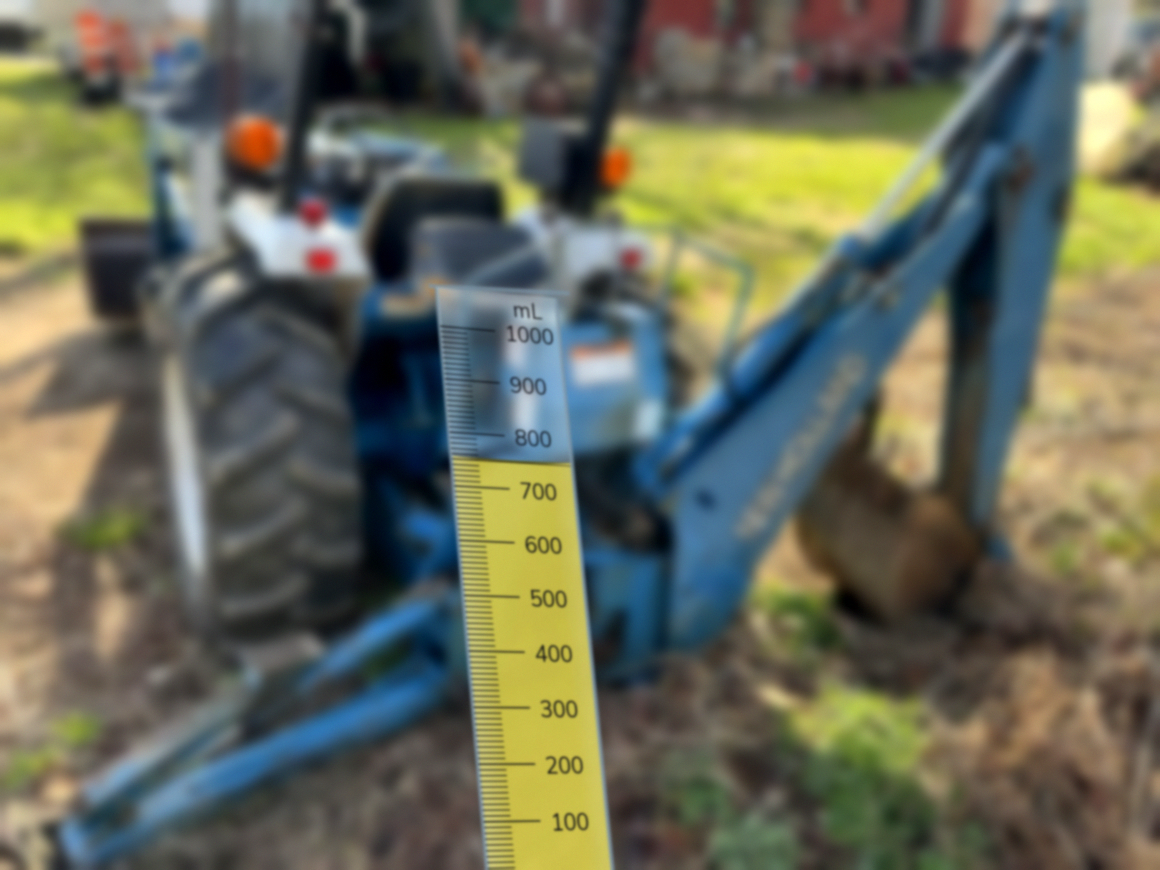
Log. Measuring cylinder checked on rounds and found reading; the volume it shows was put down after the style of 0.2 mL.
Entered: 750 mL
